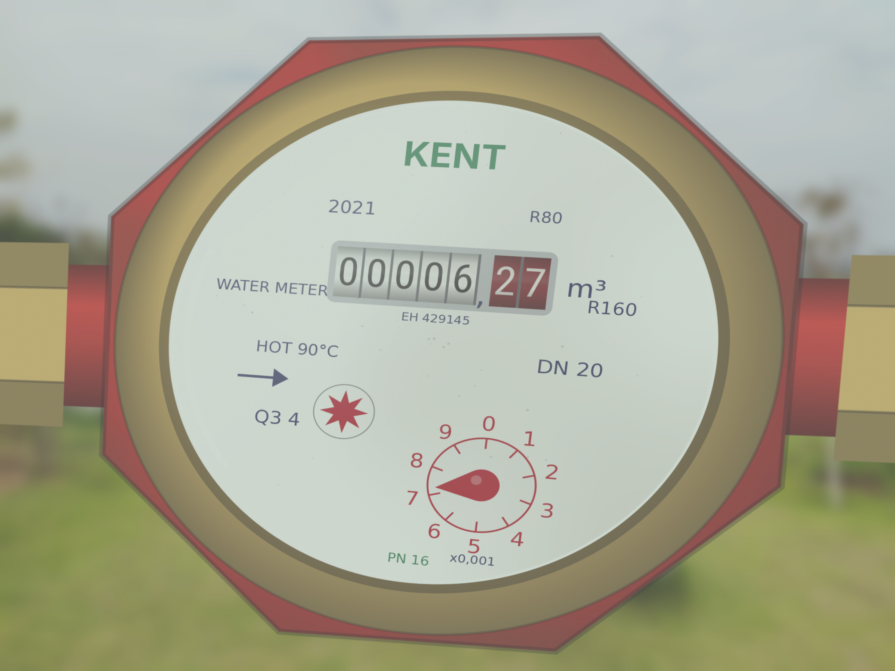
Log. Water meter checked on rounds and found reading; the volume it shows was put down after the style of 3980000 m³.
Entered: 6.277 m³
